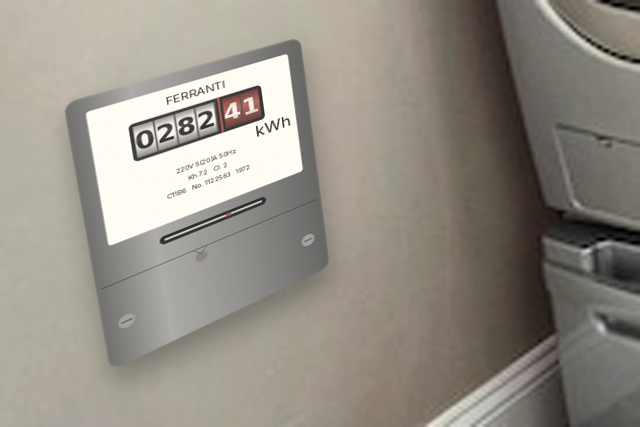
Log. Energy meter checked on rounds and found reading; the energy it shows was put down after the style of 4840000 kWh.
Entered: 282.41 kWh
